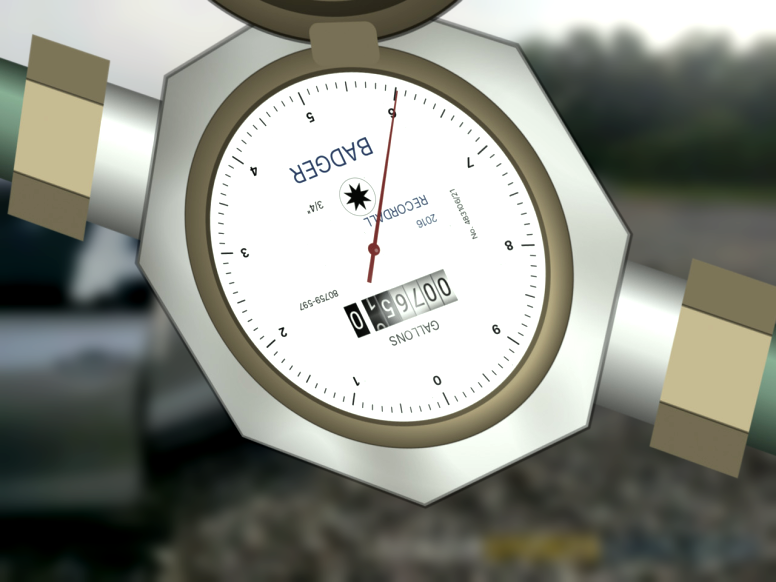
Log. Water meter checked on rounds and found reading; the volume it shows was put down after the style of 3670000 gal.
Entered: 76506.0 gal
